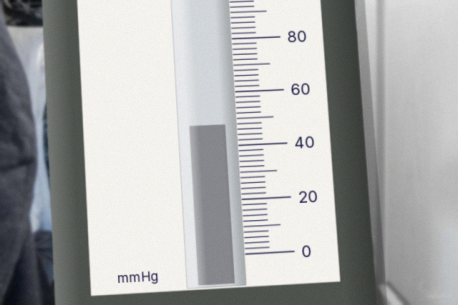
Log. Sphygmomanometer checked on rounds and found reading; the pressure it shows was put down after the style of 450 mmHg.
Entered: 48 mmHg
